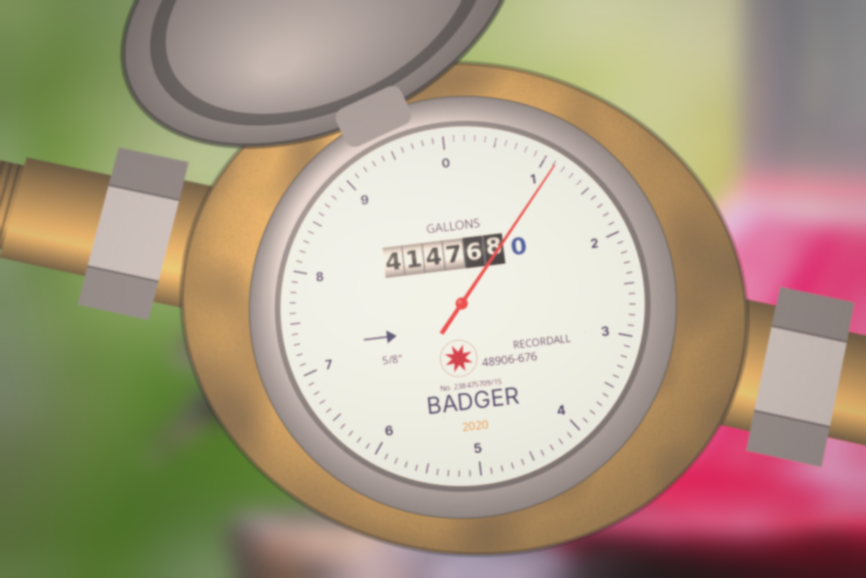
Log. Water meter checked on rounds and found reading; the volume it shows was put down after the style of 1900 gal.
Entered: 4147681.1 gal
